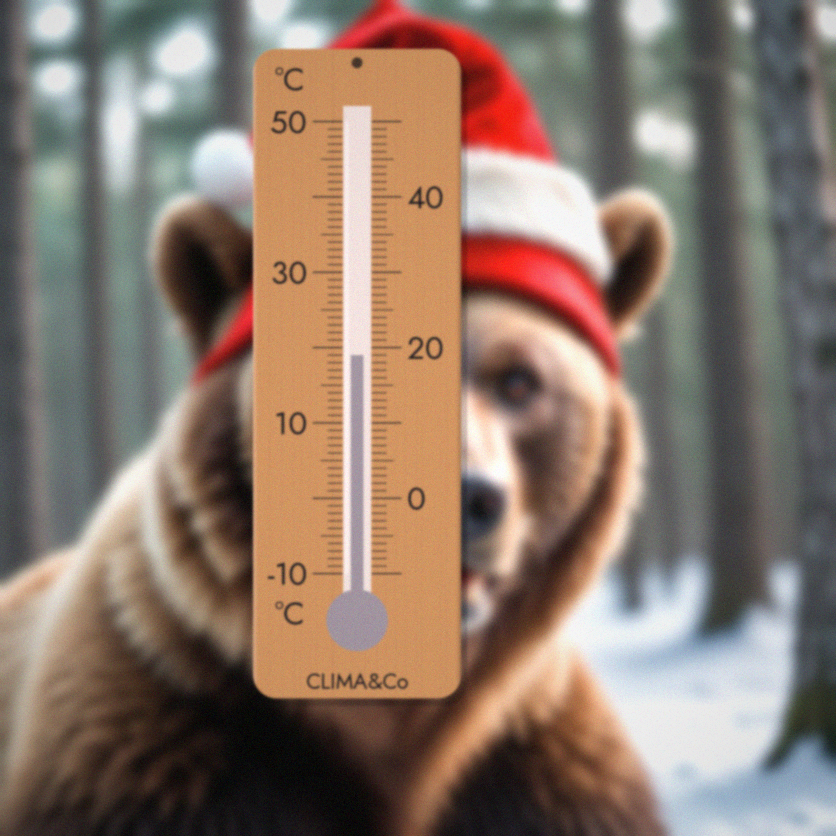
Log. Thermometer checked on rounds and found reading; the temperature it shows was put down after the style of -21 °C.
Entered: 19 °C
